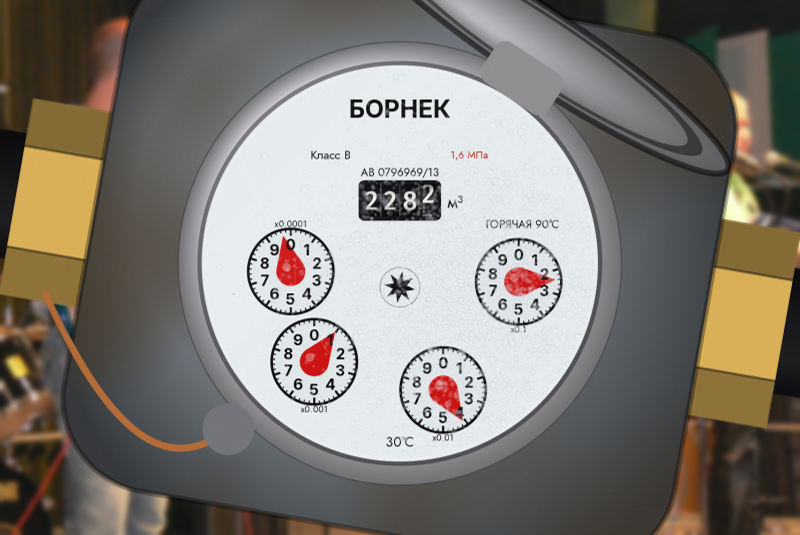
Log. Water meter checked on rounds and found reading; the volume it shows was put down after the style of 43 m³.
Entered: 2282.2409 m³
